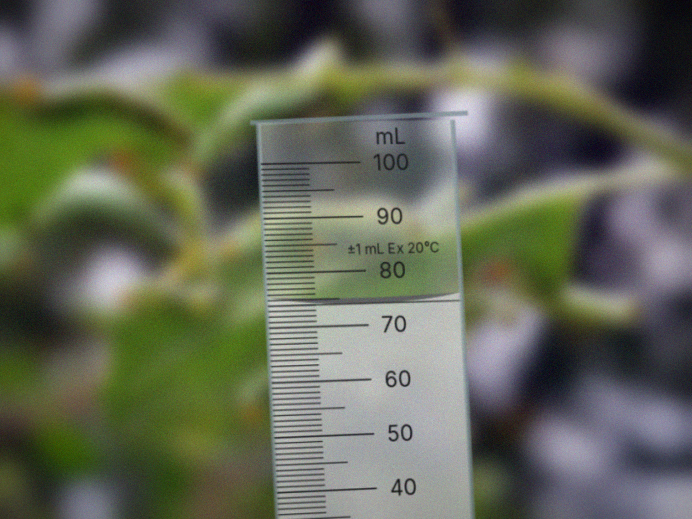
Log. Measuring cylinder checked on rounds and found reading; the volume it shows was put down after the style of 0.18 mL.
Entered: 74 mL
